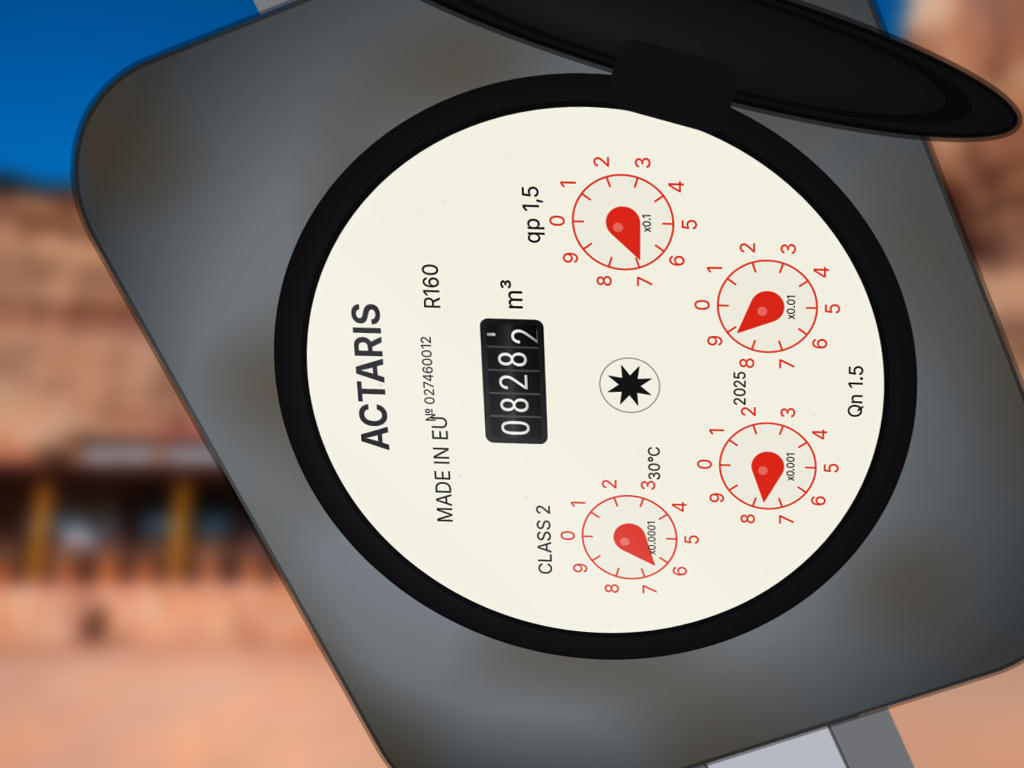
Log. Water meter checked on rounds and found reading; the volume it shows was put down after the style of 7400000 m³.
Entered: 8281.6876 m³
